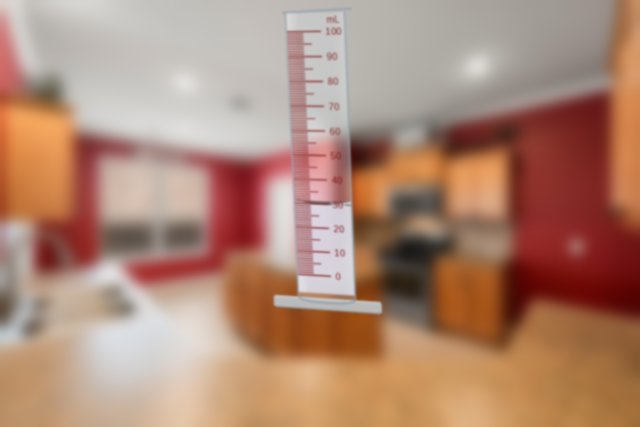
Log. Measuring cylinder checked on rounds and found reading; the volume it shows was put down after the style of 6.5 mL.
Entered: 30 mL
